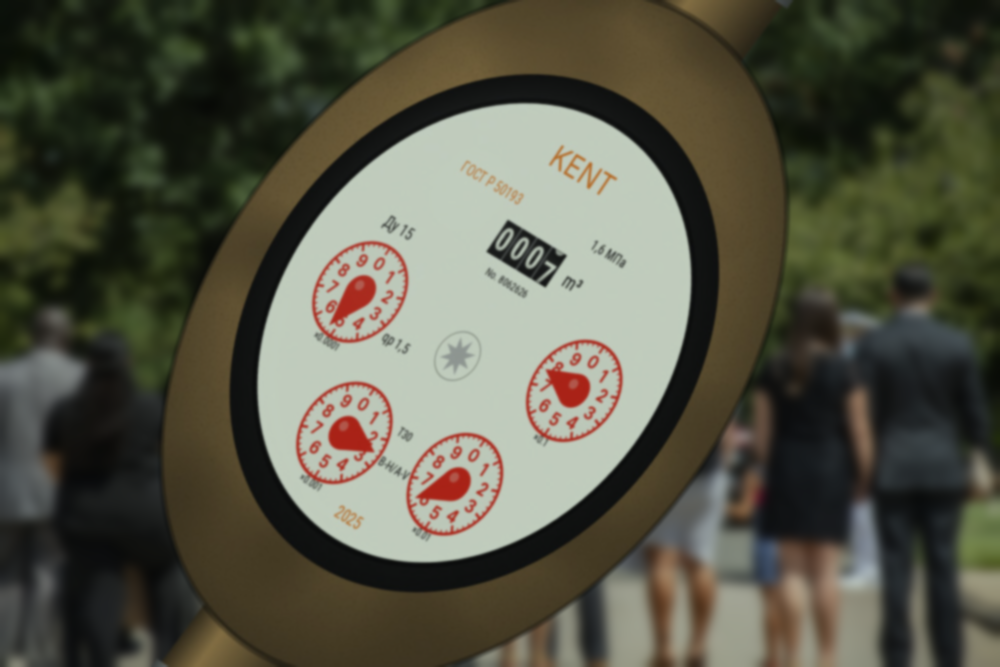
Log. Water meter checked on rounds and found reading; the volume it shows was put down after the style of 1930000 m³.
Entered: 6.7625 m³
